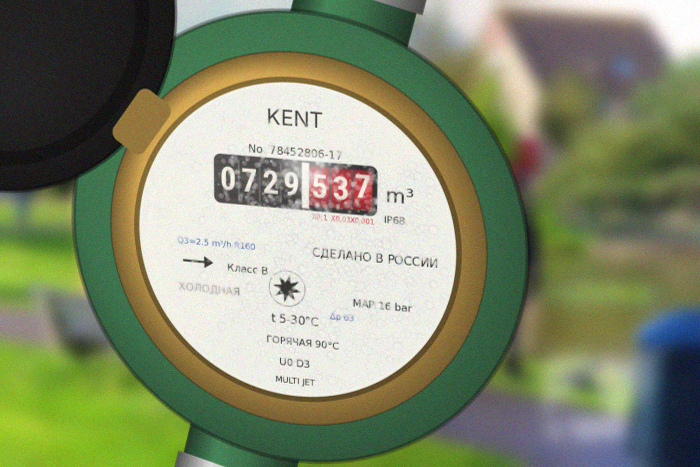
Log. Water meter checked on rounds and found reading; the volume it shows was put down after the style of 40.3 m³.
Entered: 729.537 m³
